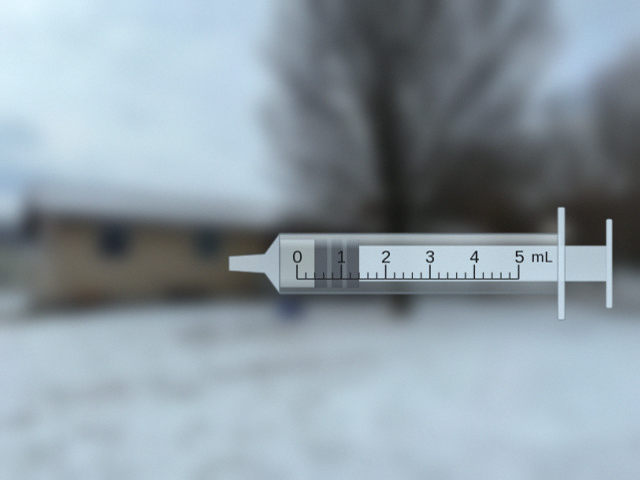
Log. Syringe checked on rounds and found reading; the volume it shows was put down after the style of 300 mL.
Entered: 0.4 mL
